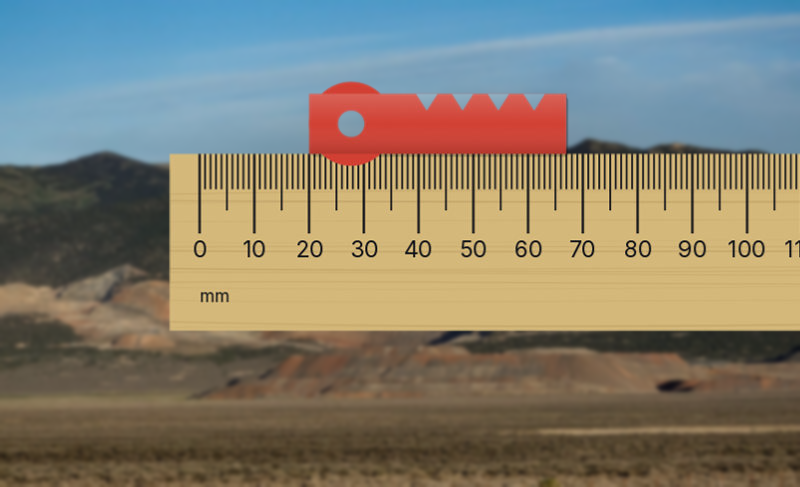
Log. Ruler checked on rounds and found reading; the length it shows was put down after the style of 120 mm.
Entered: 47 mm
